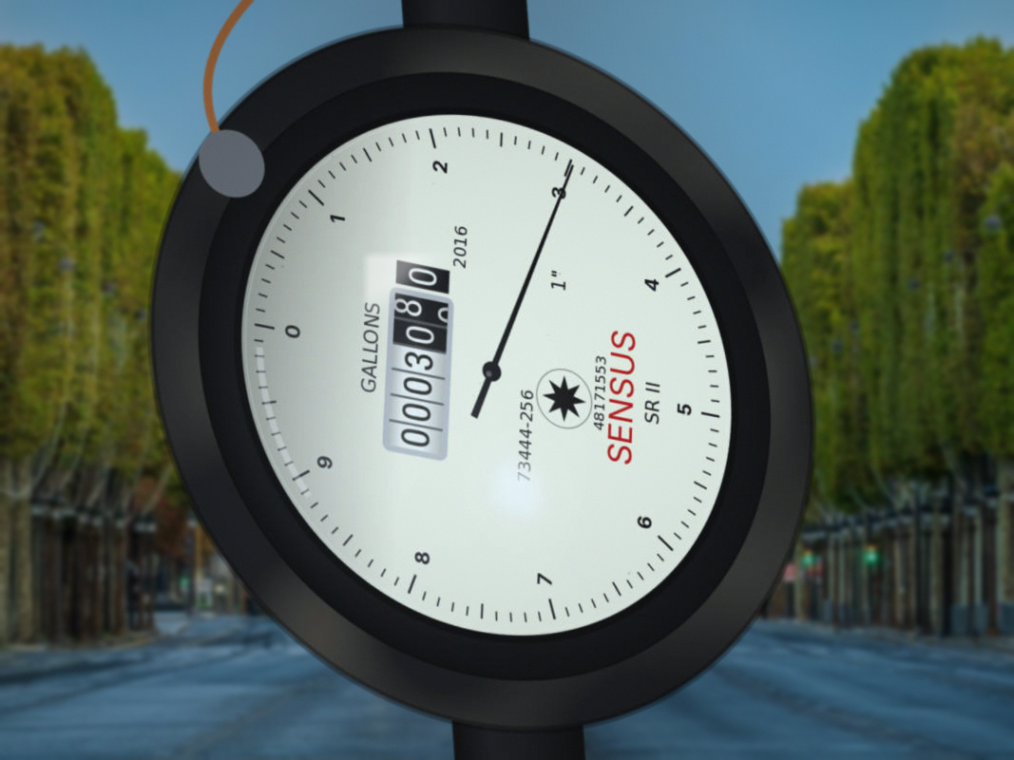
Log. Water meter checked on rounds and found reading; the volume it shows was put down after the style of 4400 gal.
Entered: 3083.0 gal
